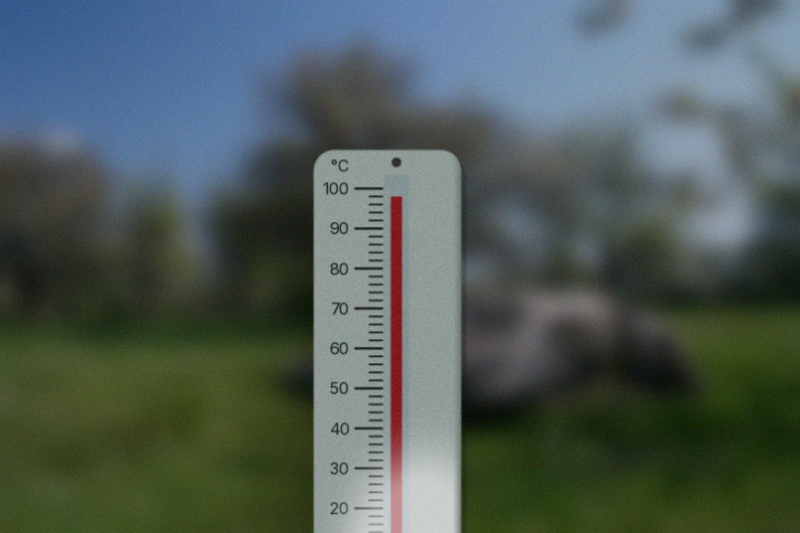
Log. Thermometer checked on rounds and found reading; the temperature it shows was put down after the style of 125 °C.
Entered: 98 °C
